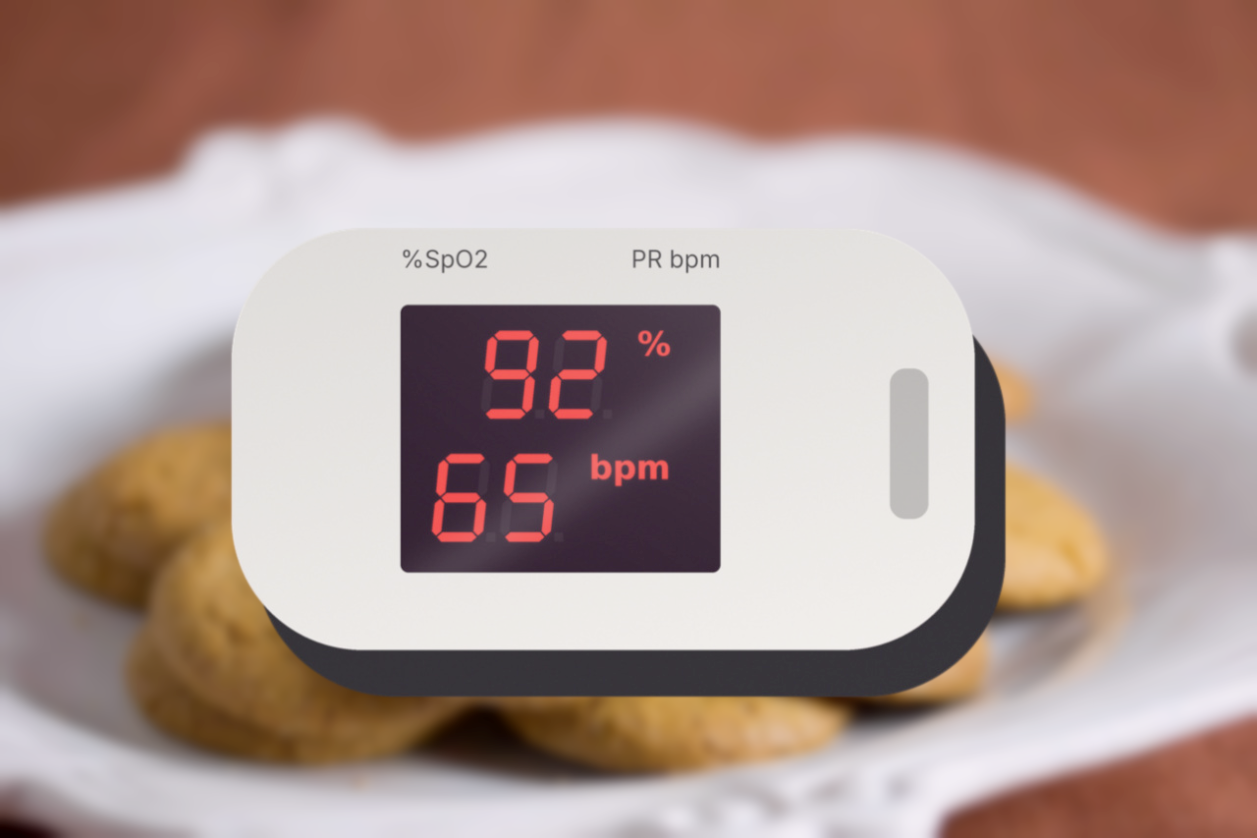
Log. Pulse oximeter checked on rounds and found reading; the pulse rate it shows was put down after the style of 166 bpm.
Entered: 65 bpm
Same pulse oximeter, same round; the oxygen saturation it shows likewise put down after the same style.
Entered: 92 %
